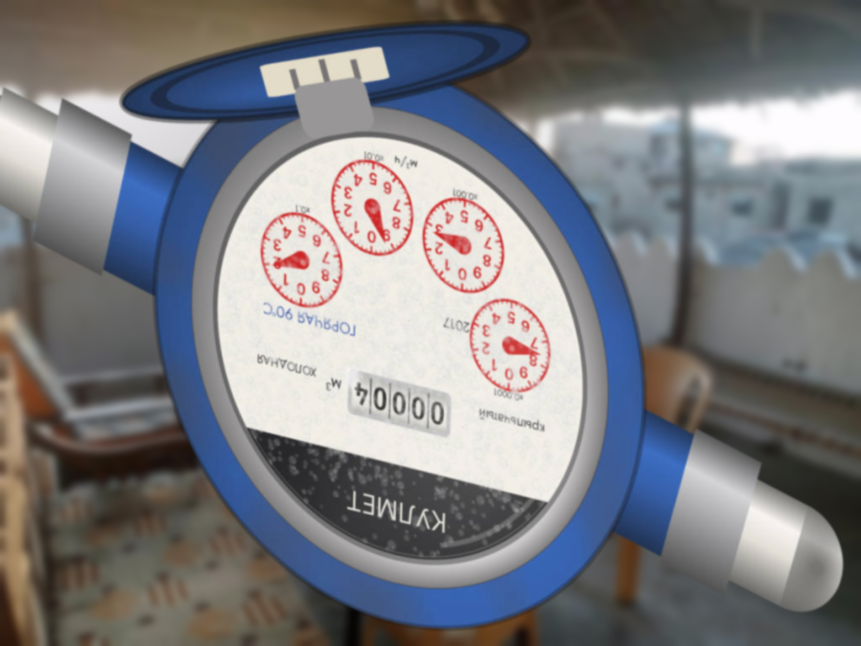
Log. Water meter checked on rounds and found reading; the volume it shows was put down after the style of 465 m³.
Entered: 4.1927 m³
